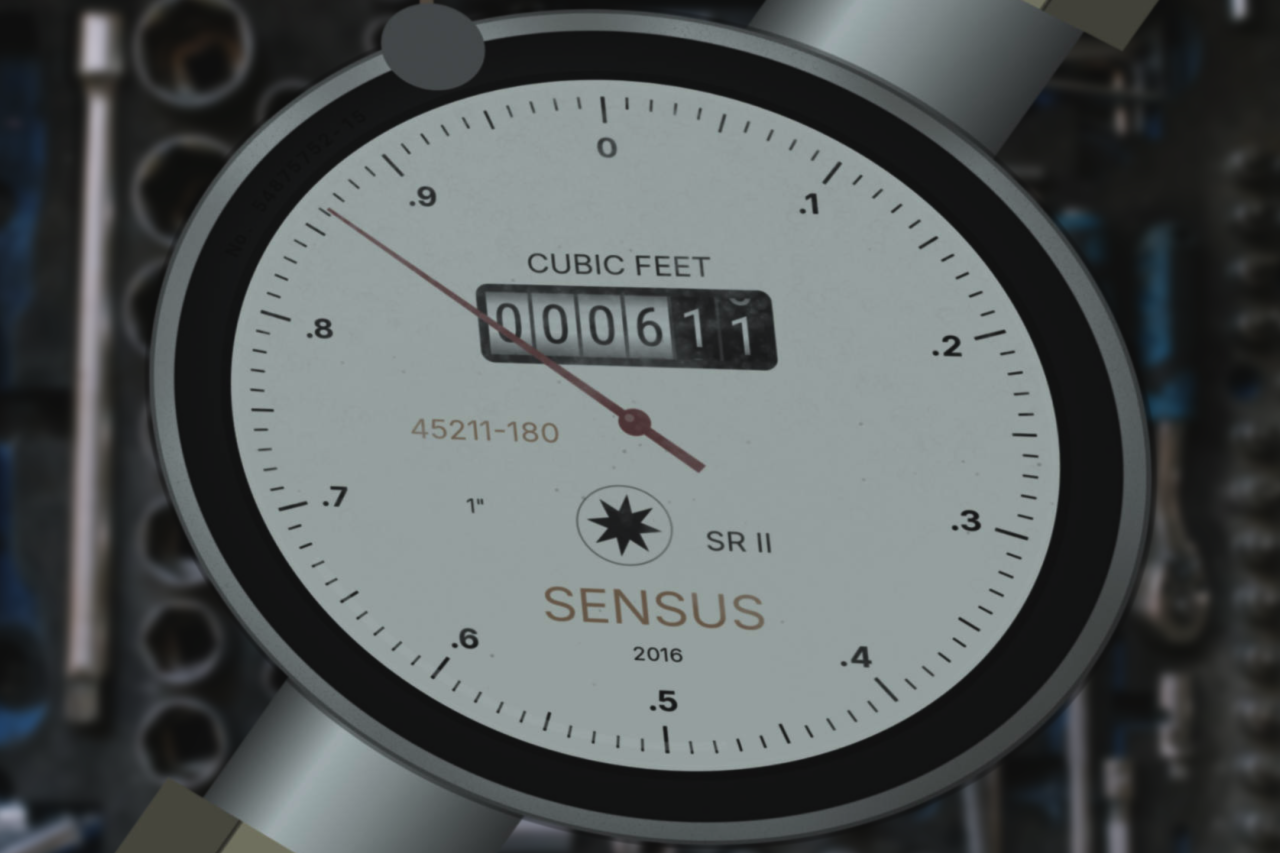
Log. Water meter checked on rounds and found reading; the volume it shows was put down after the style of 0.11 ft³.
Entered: 610.86 ft³
